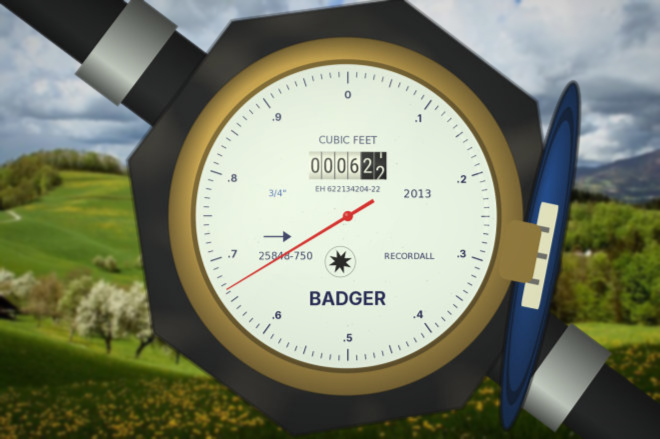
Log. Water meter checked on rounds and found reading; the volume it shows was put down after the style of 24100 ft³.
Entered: 621.66 ft³
